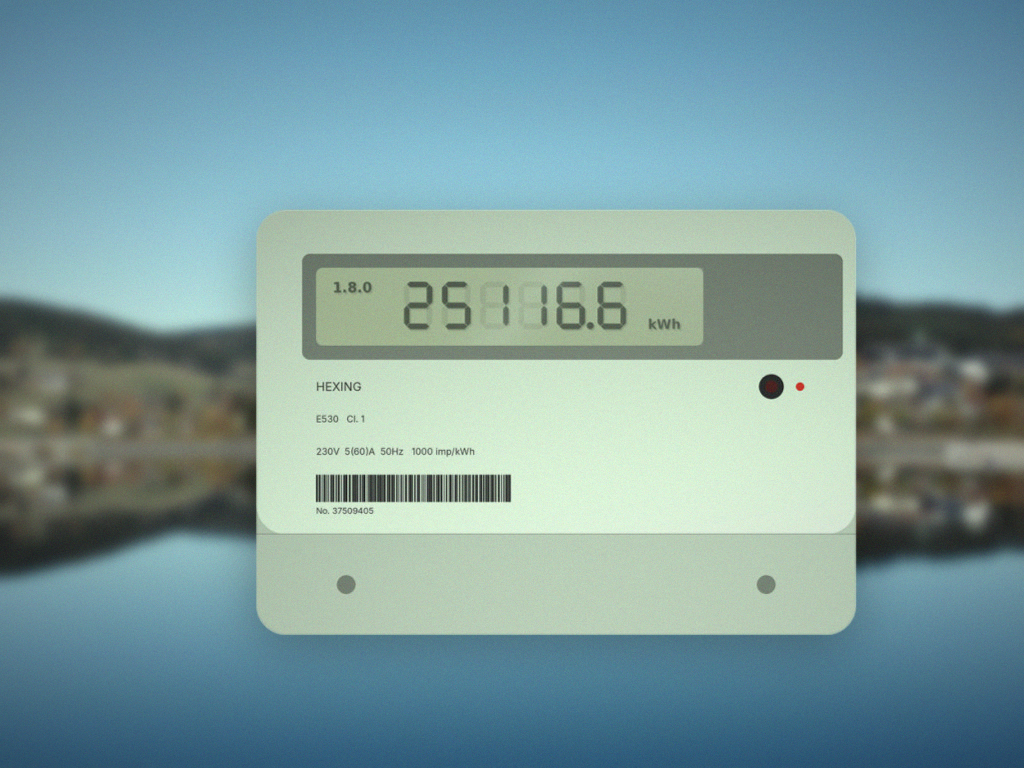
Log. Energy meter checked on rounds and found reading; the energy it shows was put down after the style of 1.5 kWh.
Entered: 25116.6 kWh
